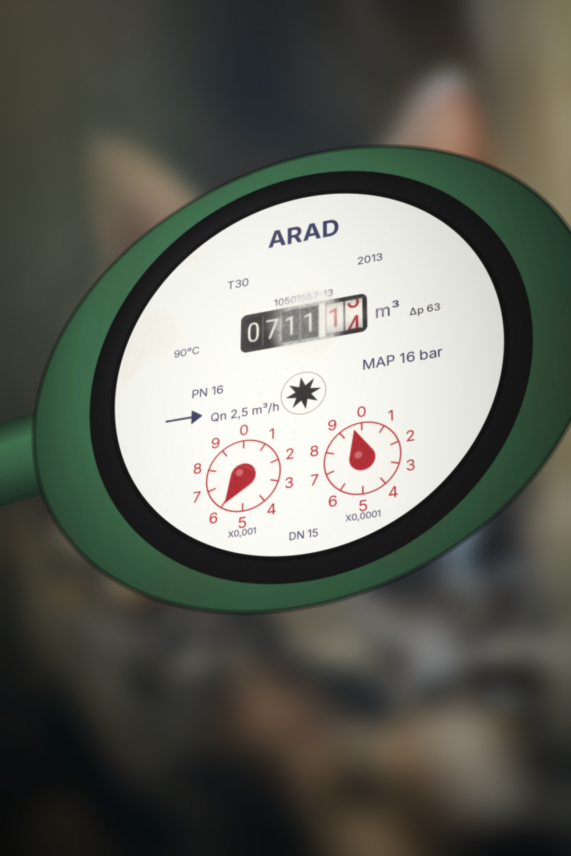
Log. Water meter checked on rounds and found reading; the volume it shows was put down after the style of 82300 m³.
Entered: 711.1359 m³
